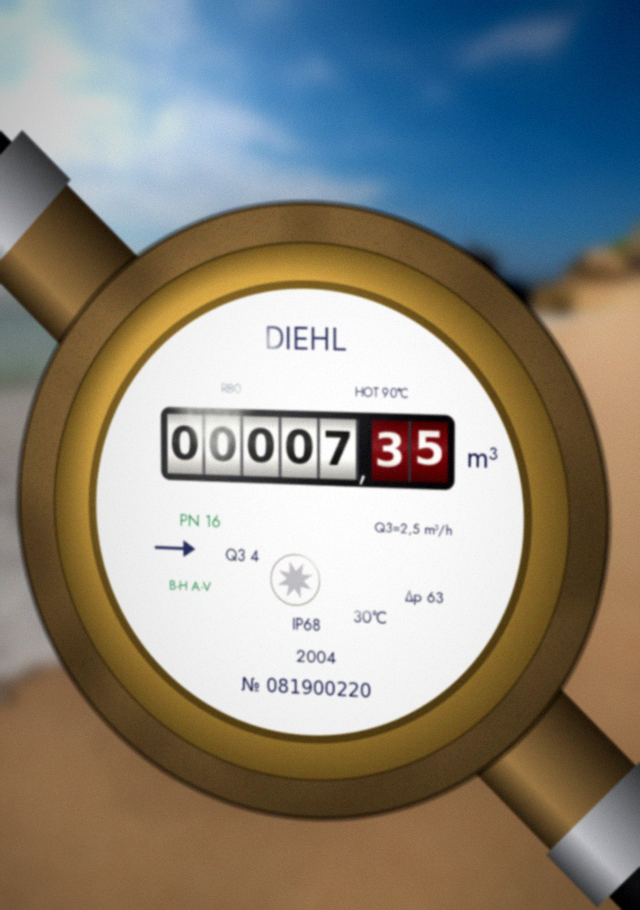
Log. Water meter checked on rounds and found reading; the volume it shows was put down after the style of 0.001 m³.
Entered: 7.35 m³
